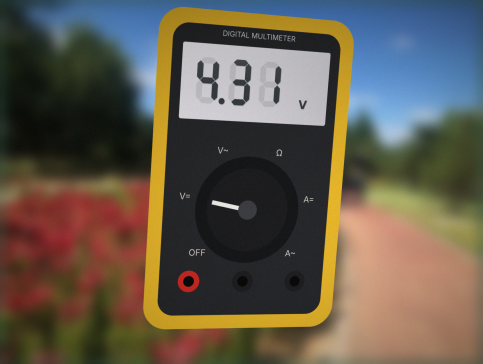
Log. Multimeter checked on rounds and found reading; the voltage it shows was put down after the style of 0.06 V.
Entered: 4.31 V
